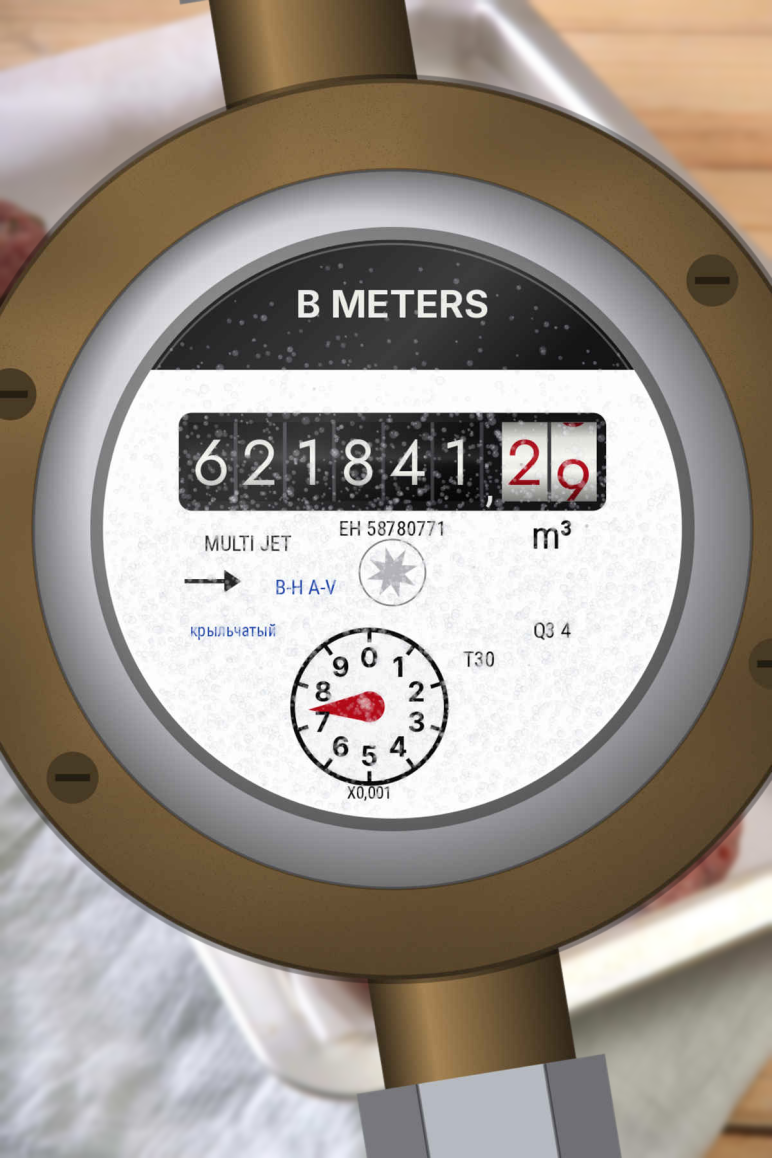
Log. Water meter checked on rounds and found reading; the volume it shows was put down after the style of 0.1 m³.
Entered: 621841.287 m³
